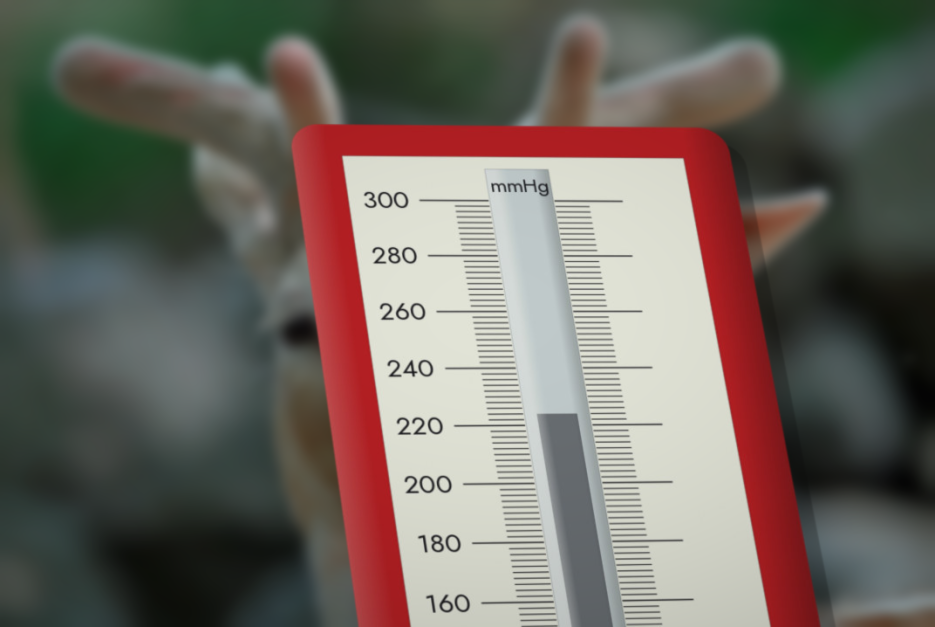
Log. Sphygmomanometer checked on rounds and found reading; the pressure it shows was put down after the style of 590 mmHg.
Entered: 224 mmHg
